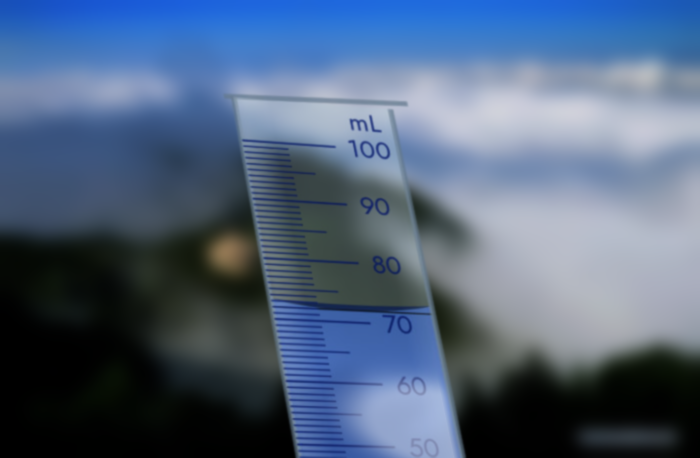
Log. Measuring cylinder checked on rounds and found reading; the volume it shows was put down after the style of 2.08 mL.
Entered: 72 mL
